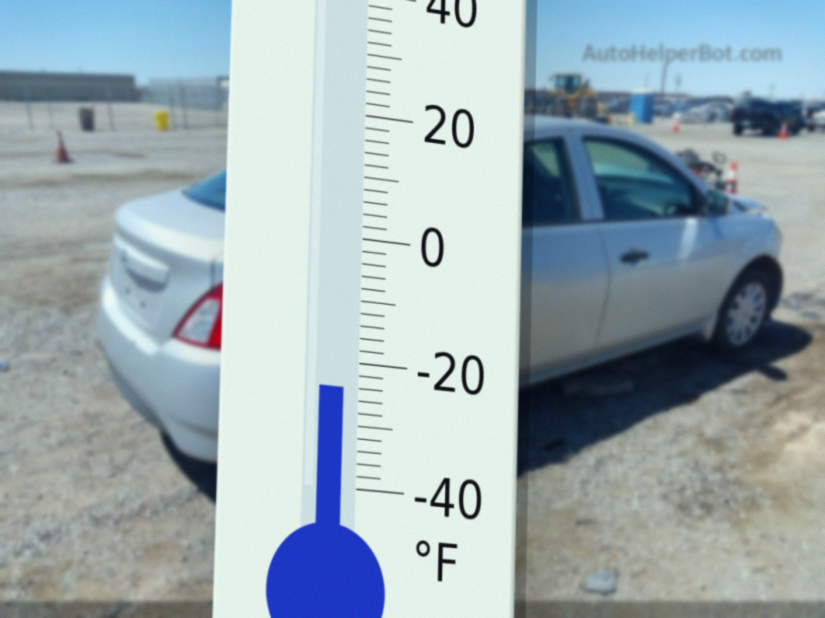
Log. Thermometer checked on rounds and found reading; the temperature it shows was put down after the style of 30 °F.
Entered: -24 °F
